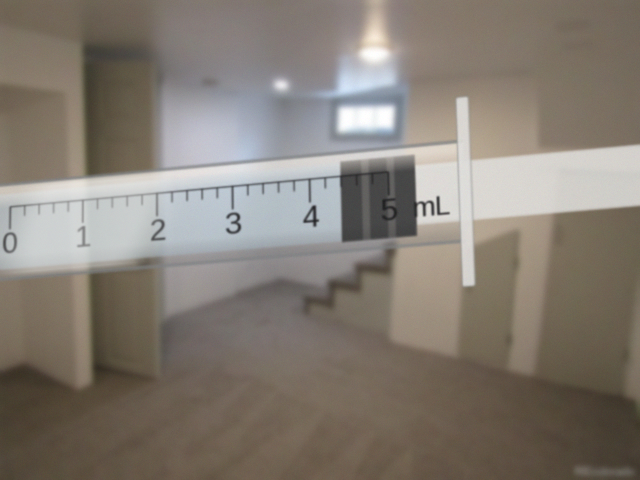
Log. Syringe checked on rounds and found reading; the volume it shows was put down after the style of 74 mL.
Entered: 4.4 mL
